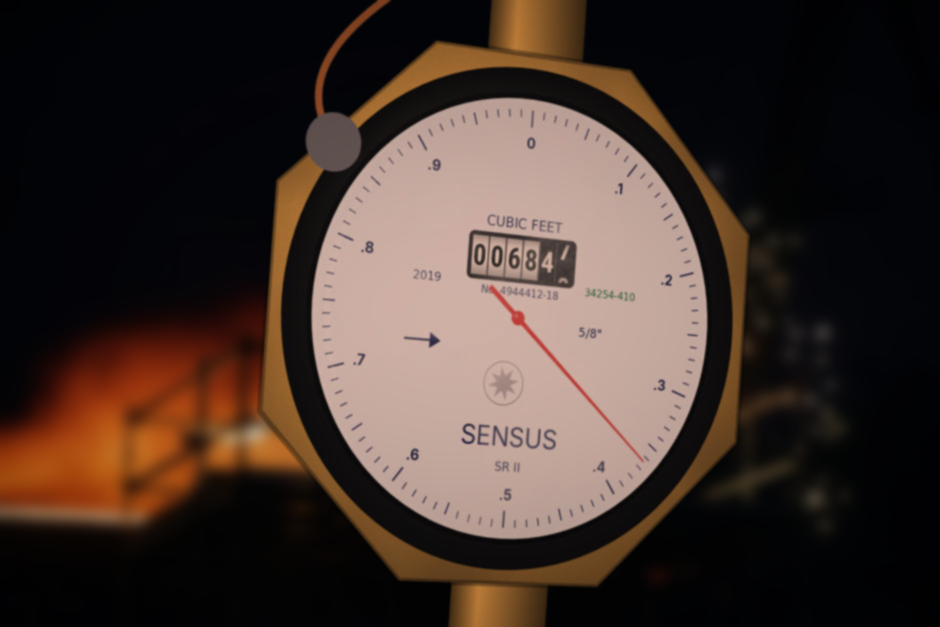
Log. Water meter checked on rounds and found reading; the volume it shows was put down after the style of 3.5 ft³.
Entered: 6847.36 ft³
